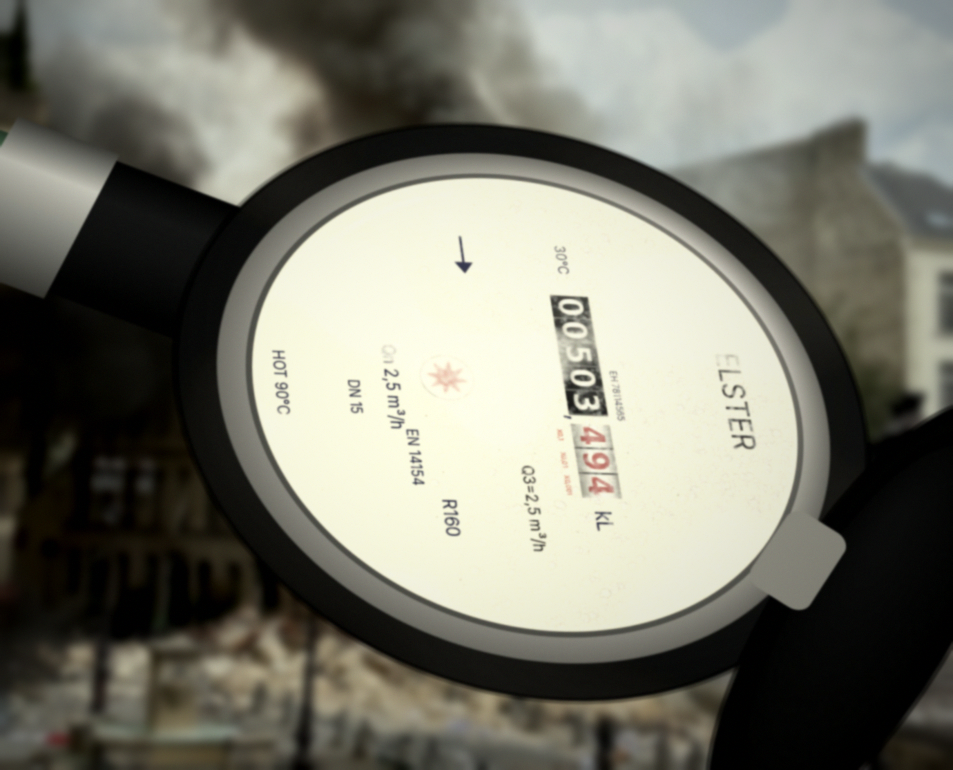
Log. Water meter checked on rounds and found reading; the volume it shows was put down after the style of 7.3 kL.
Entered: 503.494 kL
